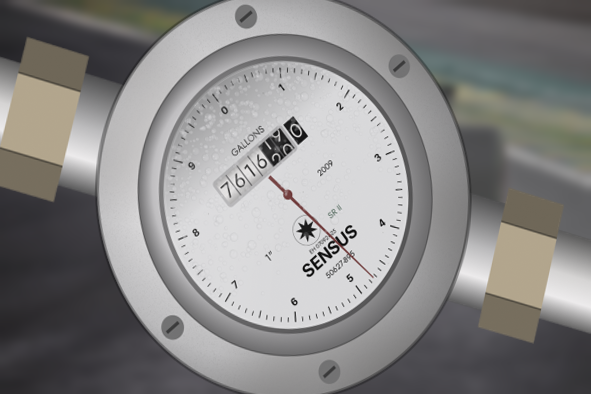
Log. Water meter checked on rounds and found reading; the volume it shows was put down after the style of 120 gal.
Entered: 7616194.7 gal
